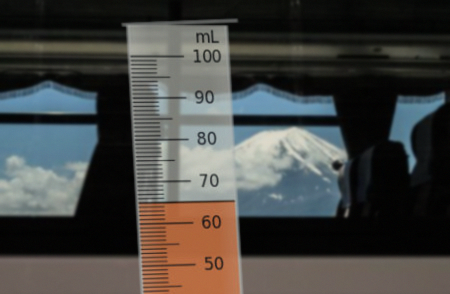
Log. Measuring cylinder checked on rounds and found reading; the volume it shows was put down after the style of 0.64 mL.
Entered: 65 mL
